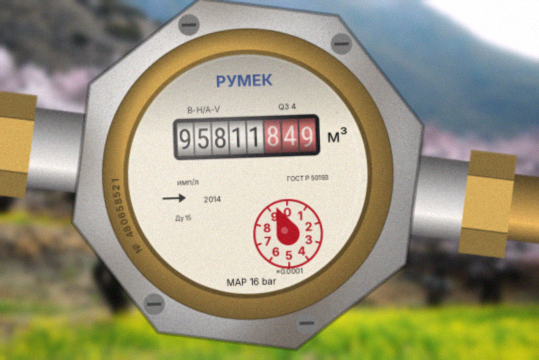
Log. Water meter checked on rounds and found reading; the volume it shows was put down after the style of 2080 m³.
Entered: 95811.8489 m³
